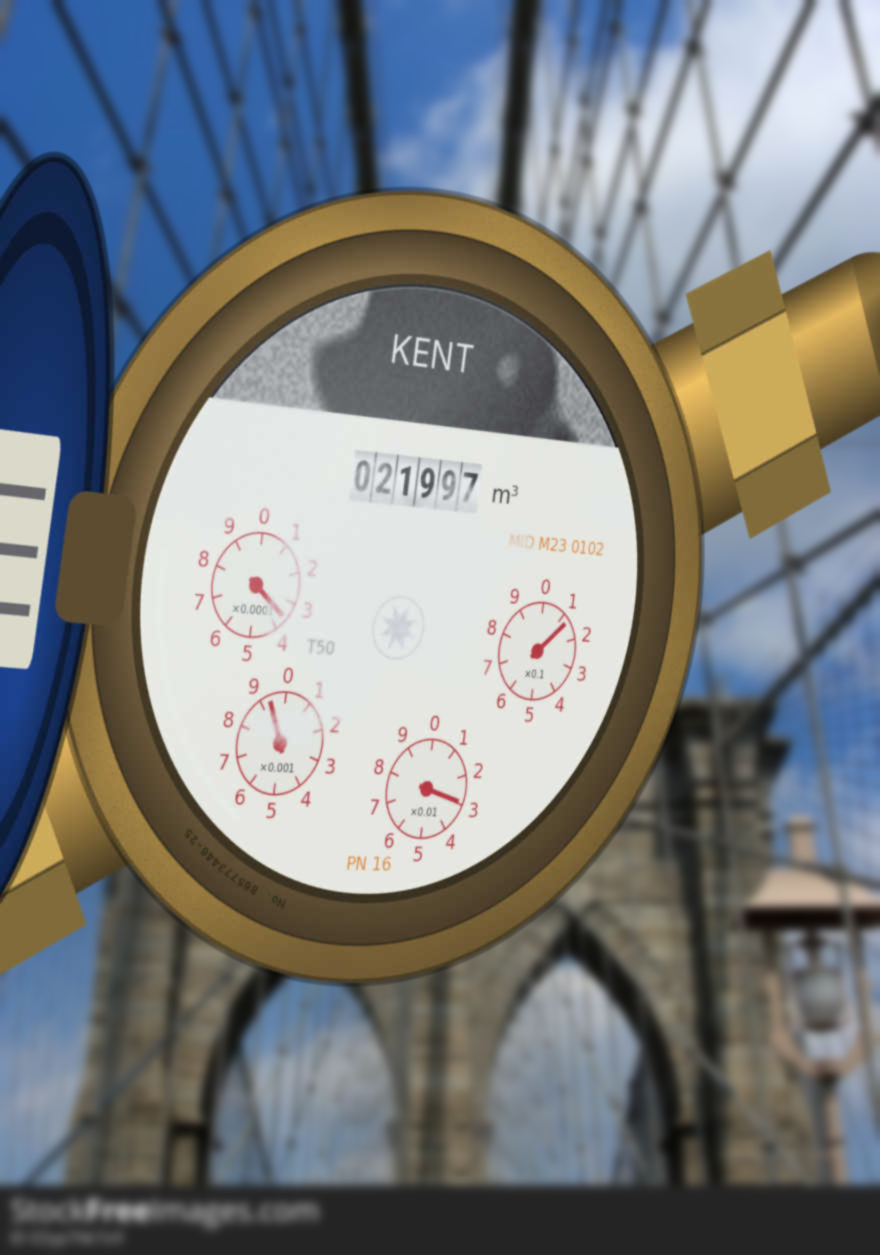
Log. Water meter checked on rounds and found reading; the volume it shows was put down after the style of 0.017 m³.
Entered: 21997.1293 m³
